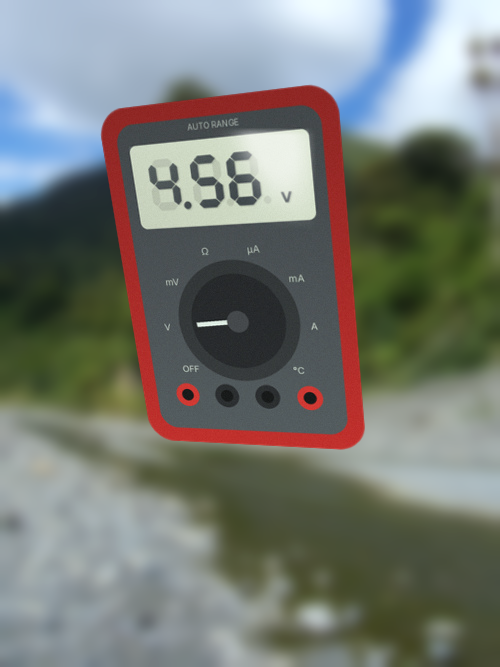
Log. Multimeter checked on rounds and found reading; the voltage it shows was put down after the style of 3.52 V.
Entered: 4.56 V
